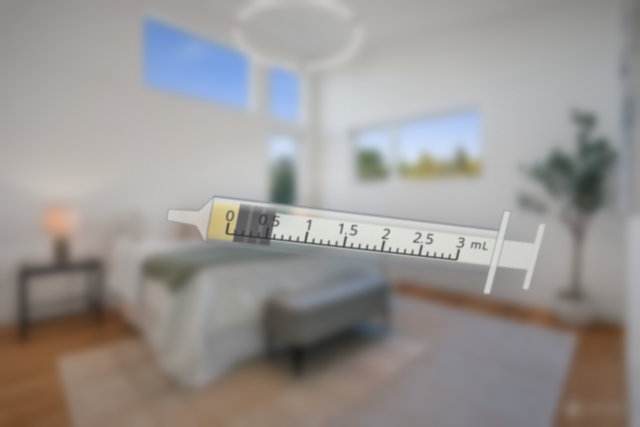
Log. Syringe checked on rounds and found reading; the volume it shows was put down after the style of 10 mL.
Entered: 0.1 mL
